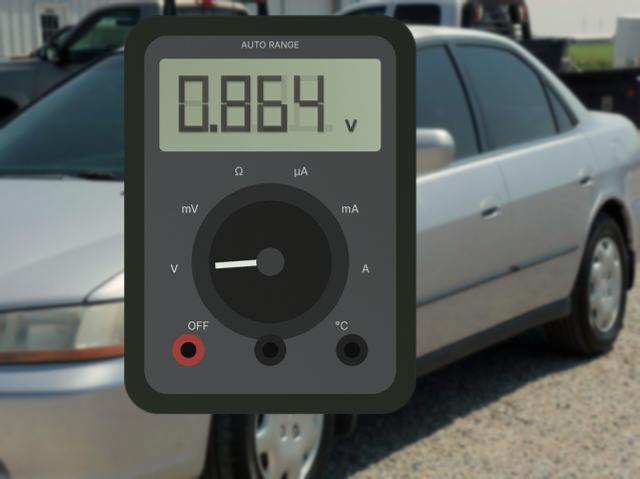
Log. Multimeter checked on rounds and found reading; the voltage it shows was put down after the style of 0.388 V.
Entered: 0.864 V
